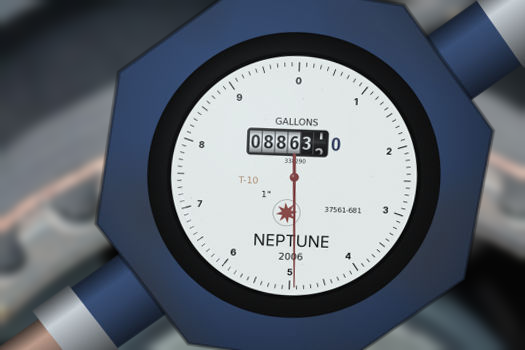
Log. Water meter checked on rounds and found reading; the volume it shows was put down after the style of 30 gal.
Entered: 886314.9 gal
